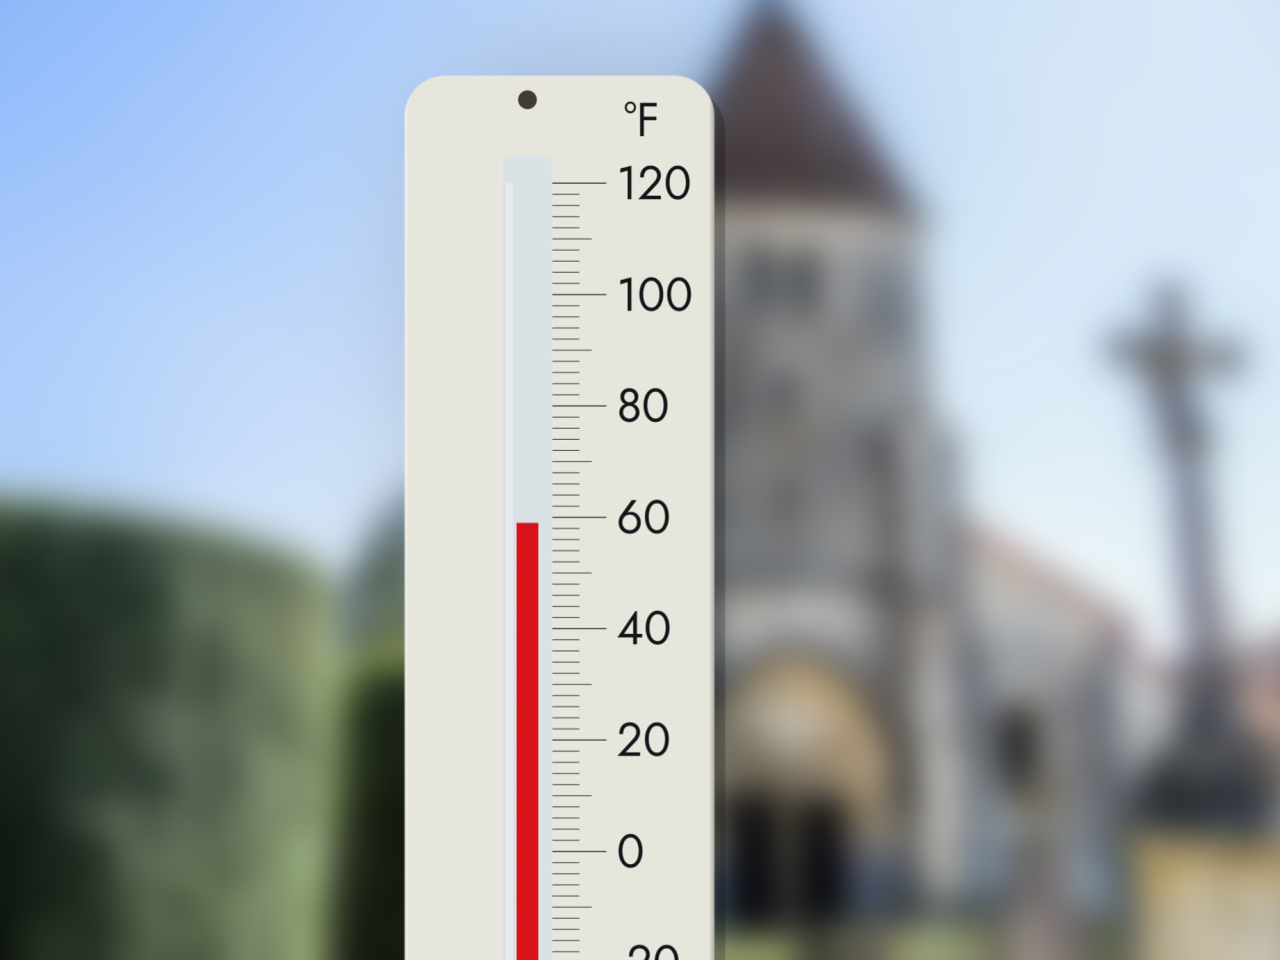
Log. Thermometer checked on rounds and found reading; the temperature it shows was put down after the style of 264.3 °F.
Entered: 59 °F
